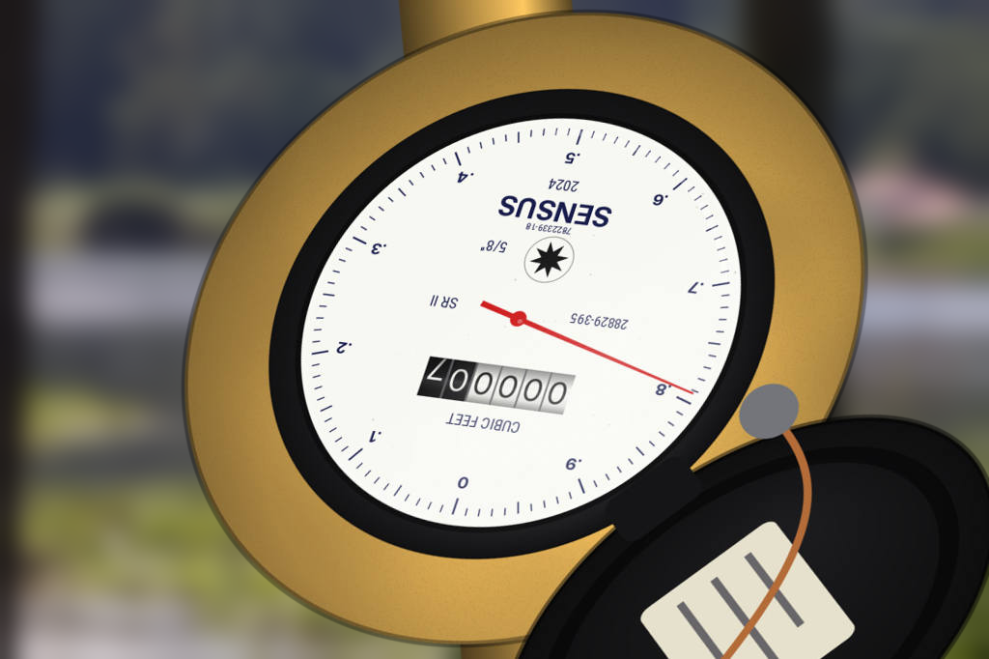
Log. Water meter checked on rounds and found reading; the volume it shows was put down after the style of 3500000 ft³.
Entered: 6.79 ft³
